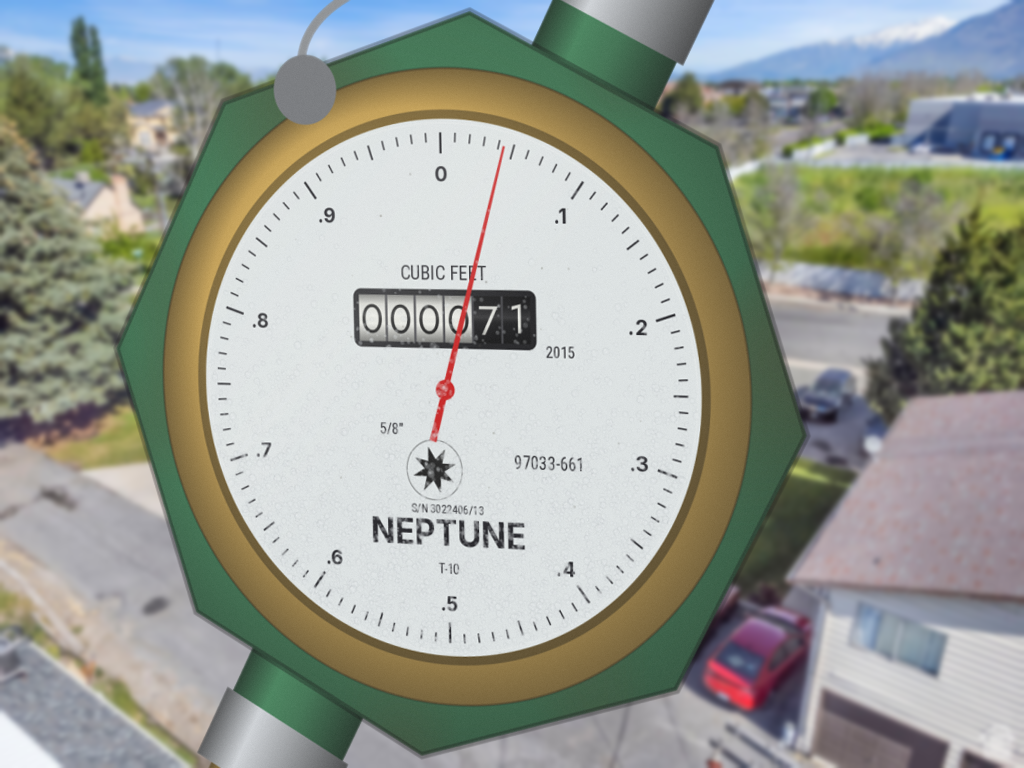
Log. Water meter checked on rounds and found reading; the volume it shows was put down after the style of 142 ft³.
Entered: 71.04 ft³
